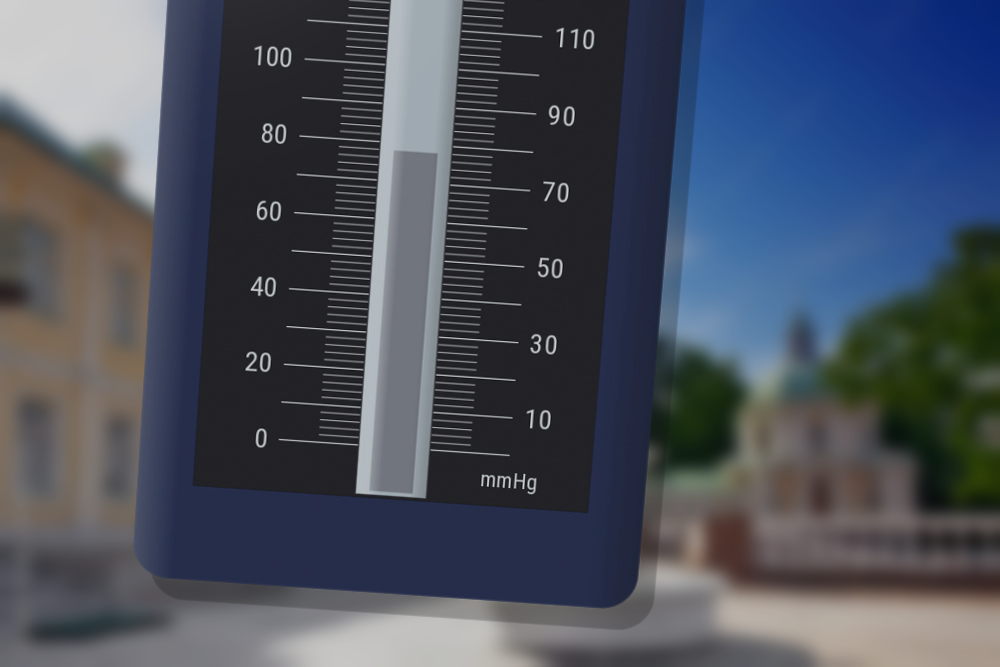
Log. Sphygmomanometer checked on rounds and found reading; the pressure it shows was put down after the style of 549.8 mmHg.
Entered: 78 mmHg
